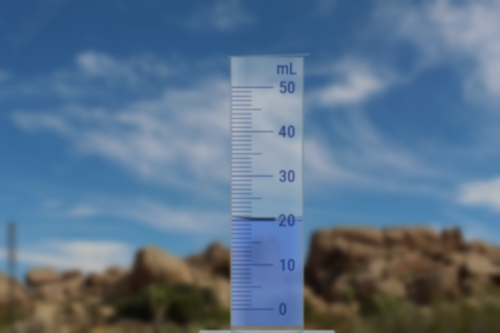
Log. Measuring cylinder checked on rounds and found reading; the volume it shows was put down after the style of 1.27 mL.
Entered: 20 mL
